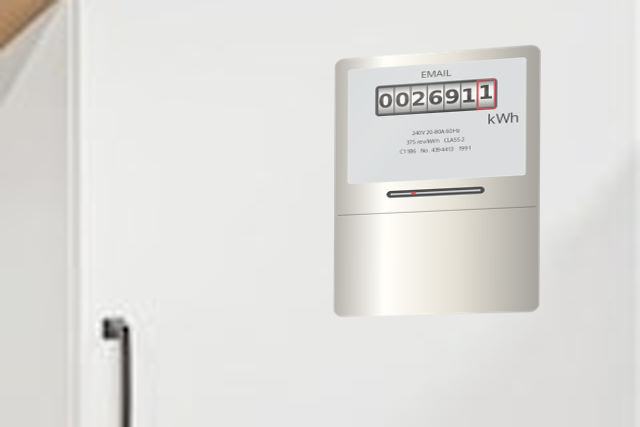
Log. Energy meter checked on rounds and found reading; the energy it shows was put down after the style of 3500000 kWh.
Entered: 2691.1 kWh
